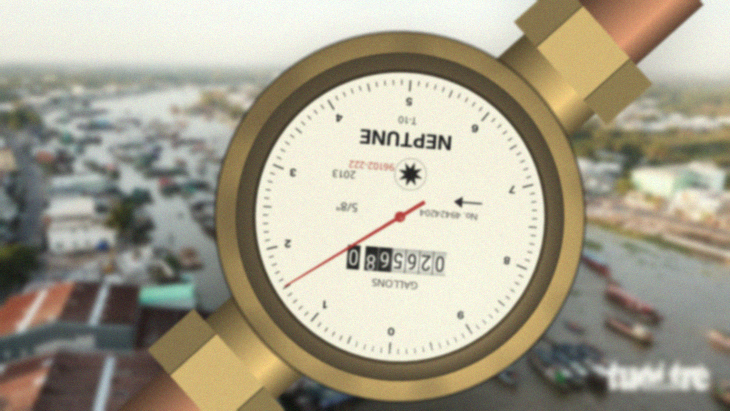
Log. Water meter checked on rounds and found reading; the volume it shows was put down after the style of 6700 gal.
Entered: 265681.5 gal
